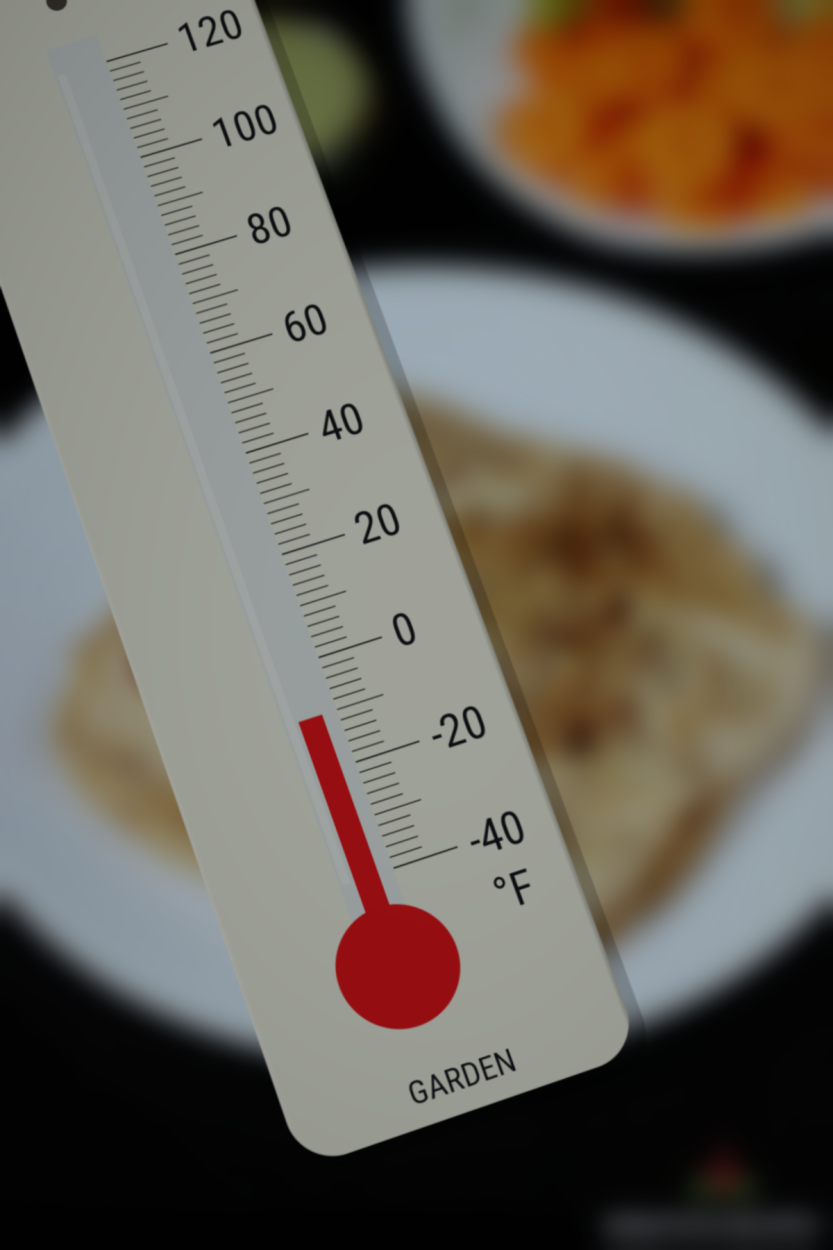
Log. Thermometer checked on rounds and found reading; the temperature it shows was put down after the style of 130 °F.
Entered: -10 °F
